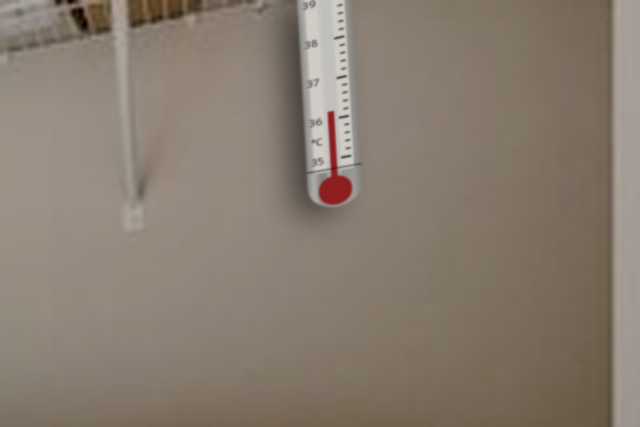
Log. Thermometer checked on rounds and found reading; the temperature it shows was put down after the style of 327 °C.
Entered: 36.2 °C
